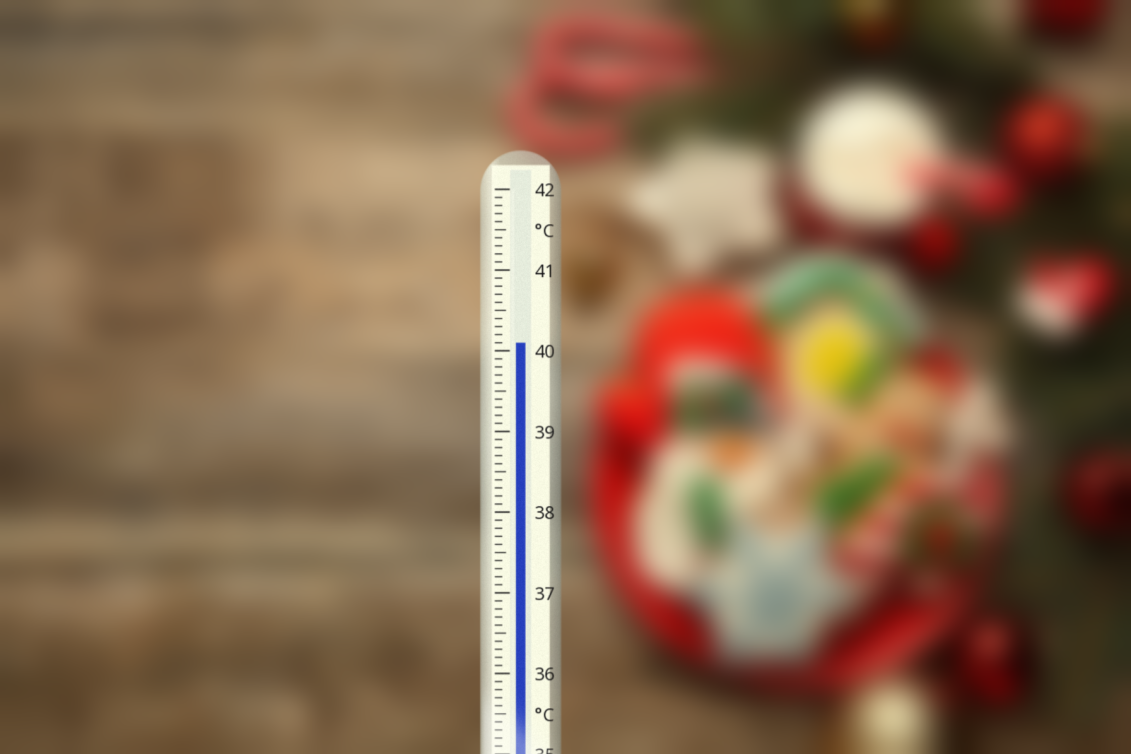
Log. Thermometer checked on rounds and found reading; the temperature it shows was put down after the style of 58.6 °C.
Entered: 40.1 °C
